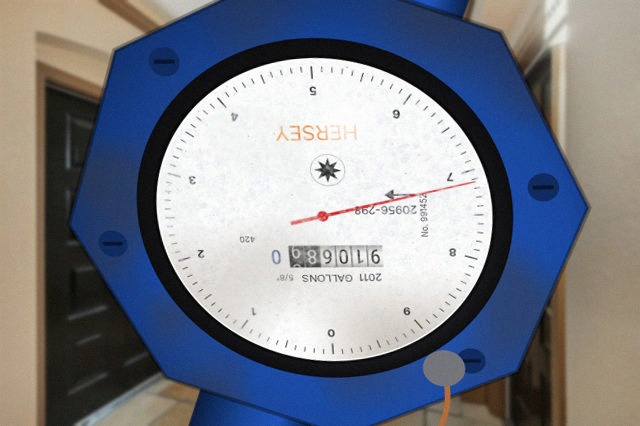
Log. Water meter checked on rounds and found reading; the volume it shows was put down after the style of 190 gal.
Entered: 9106887.1 gal
